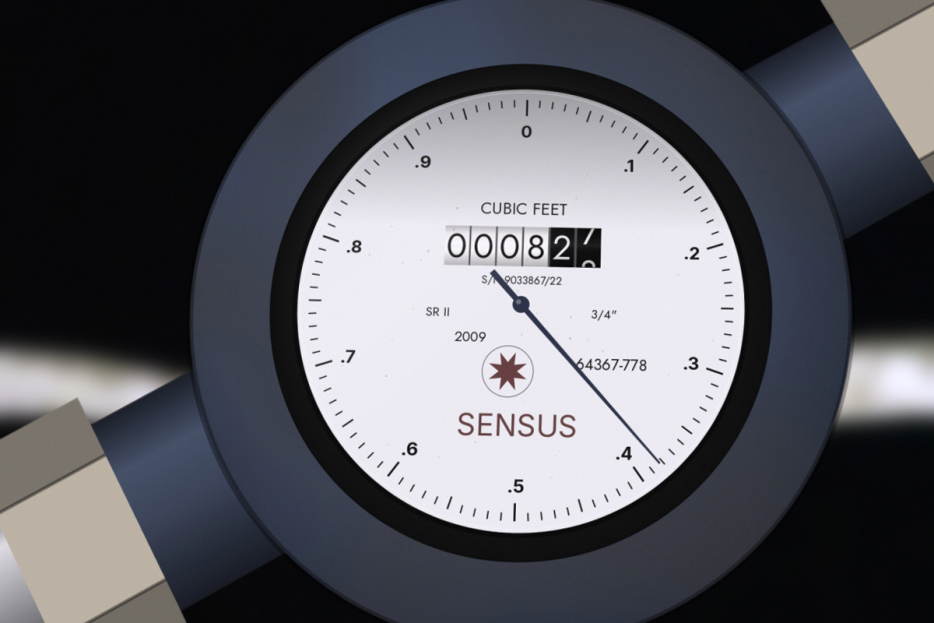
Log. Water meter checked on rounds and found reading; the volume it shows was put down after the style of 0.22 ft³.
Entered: 827.38 ft³
